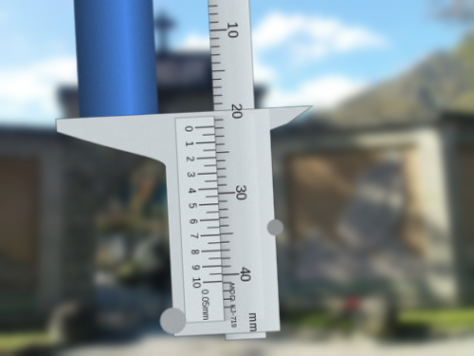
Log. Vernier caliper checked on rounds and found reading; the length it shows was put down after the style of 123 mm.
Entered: 21.8 mm
